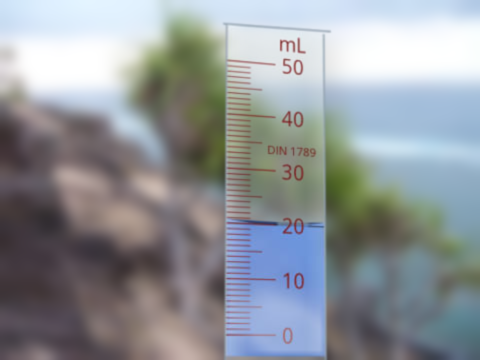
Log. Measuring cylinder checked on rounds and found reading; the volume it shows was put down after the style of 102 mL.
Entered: 20 mL
